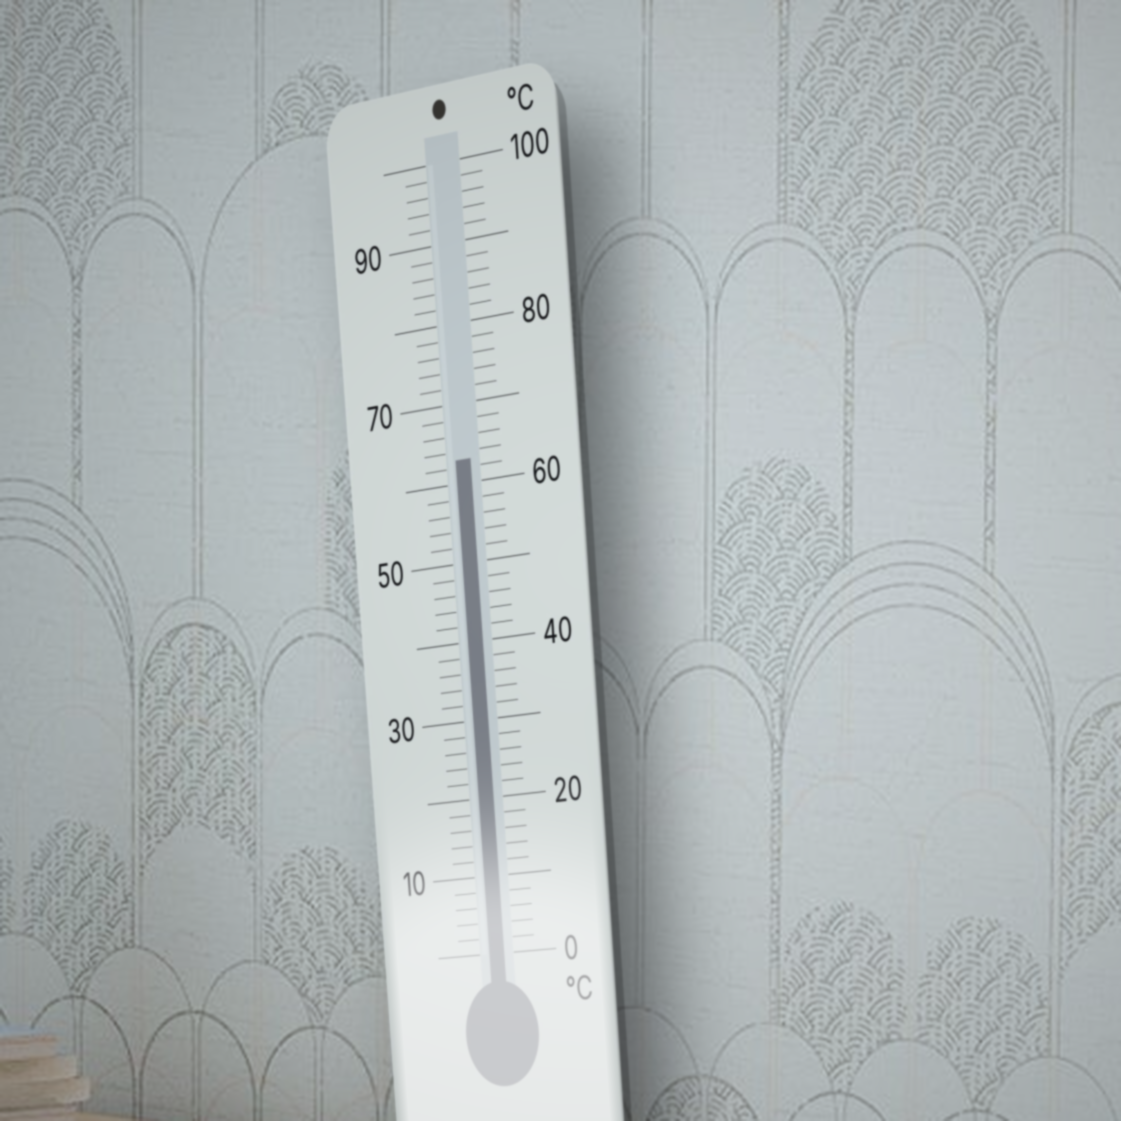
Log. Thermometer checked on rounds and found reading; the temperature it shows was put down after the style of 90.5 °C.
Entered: 63 °C
